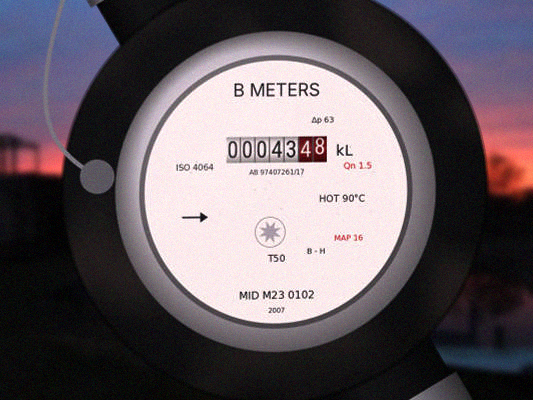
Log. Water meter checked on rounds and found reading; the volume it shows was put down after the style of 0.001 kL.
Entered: 43.48 kL
